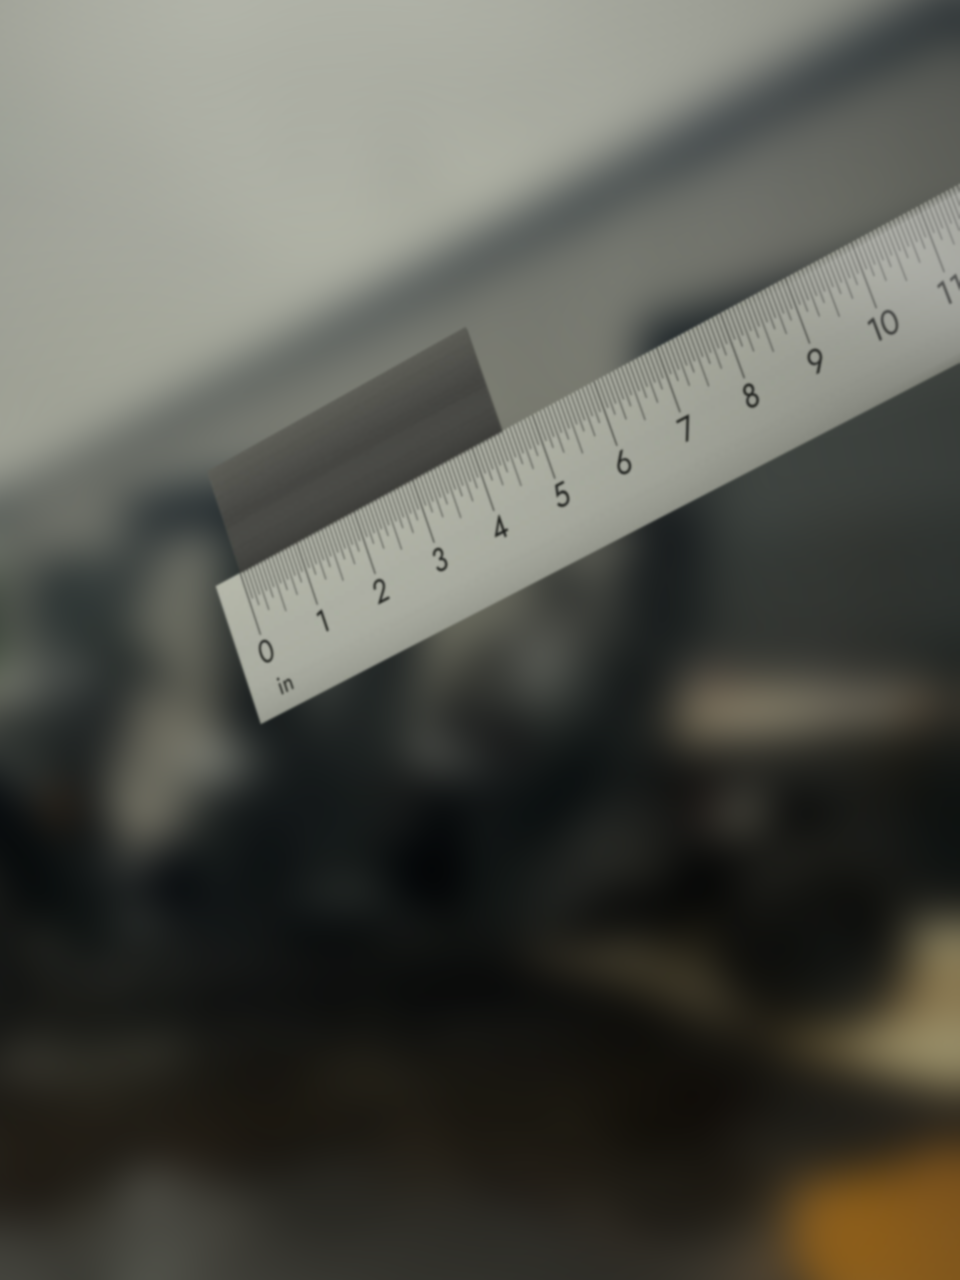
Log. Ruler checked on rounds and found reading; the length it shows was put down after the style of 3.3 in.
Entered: 4.5 in
